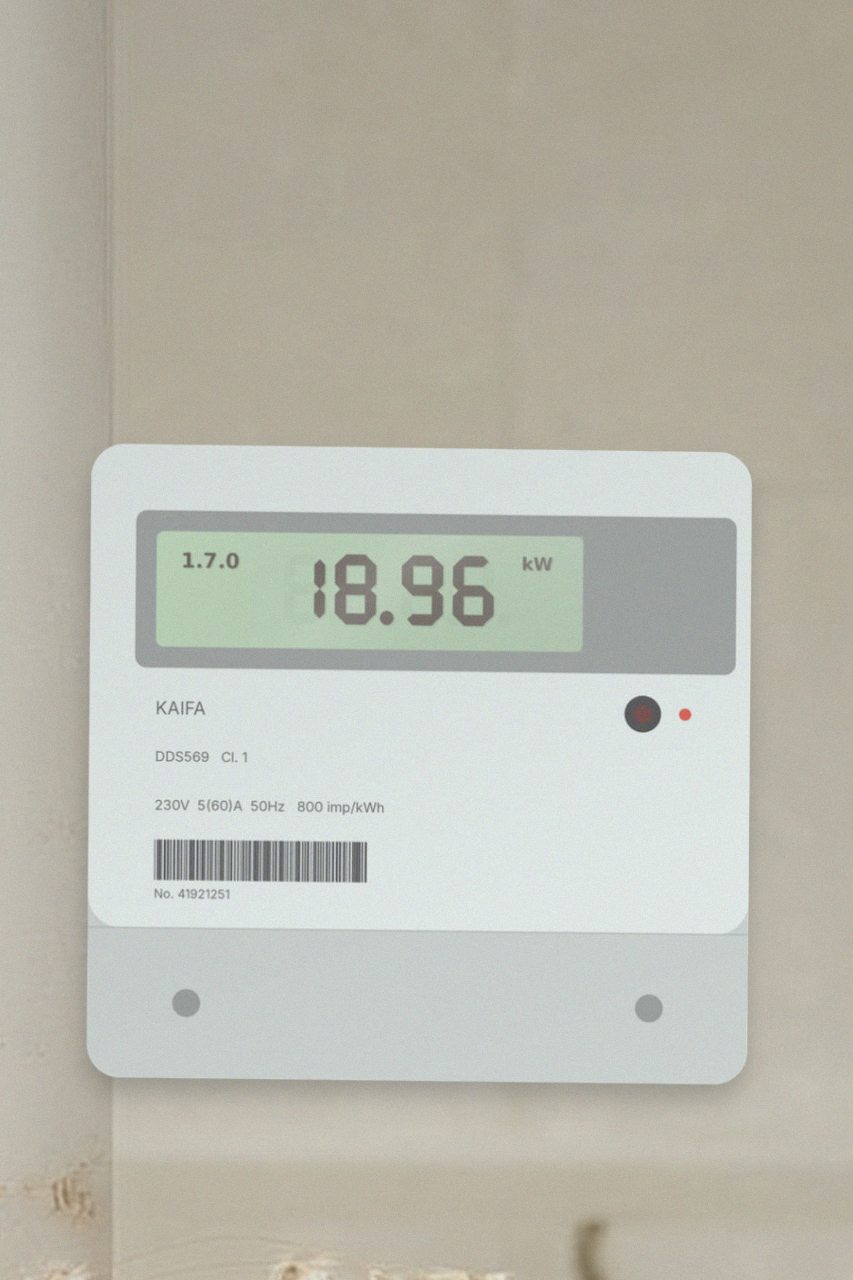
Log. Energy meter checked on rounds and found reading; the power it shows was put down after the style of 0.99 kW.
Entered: 18.96 kW
